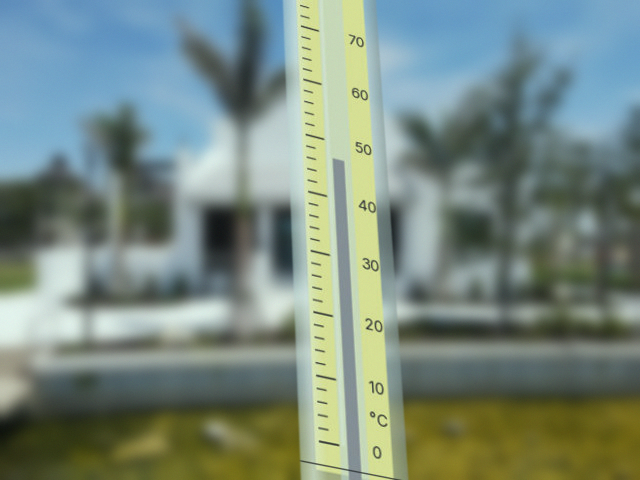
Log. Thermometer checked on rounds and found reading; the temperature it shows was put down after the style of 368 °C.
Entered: 47 °C
